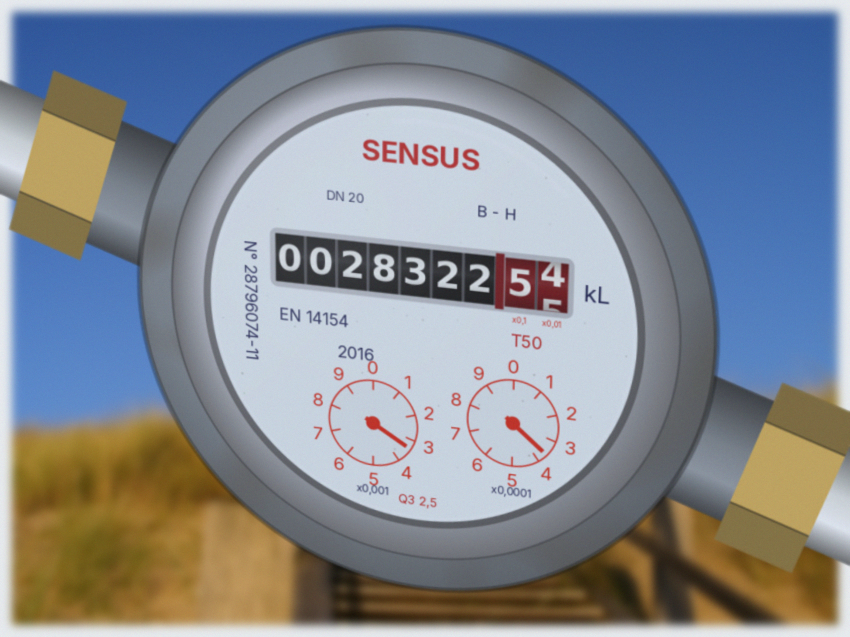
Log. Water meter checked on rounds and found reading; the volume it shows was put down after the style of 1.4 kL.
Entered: 28322.5433 kL
